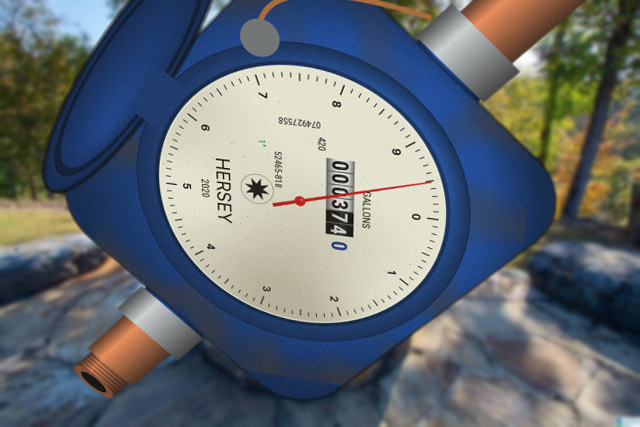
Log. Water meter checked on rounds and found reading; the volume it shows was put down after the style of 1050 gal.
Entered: 3739.5 gal
